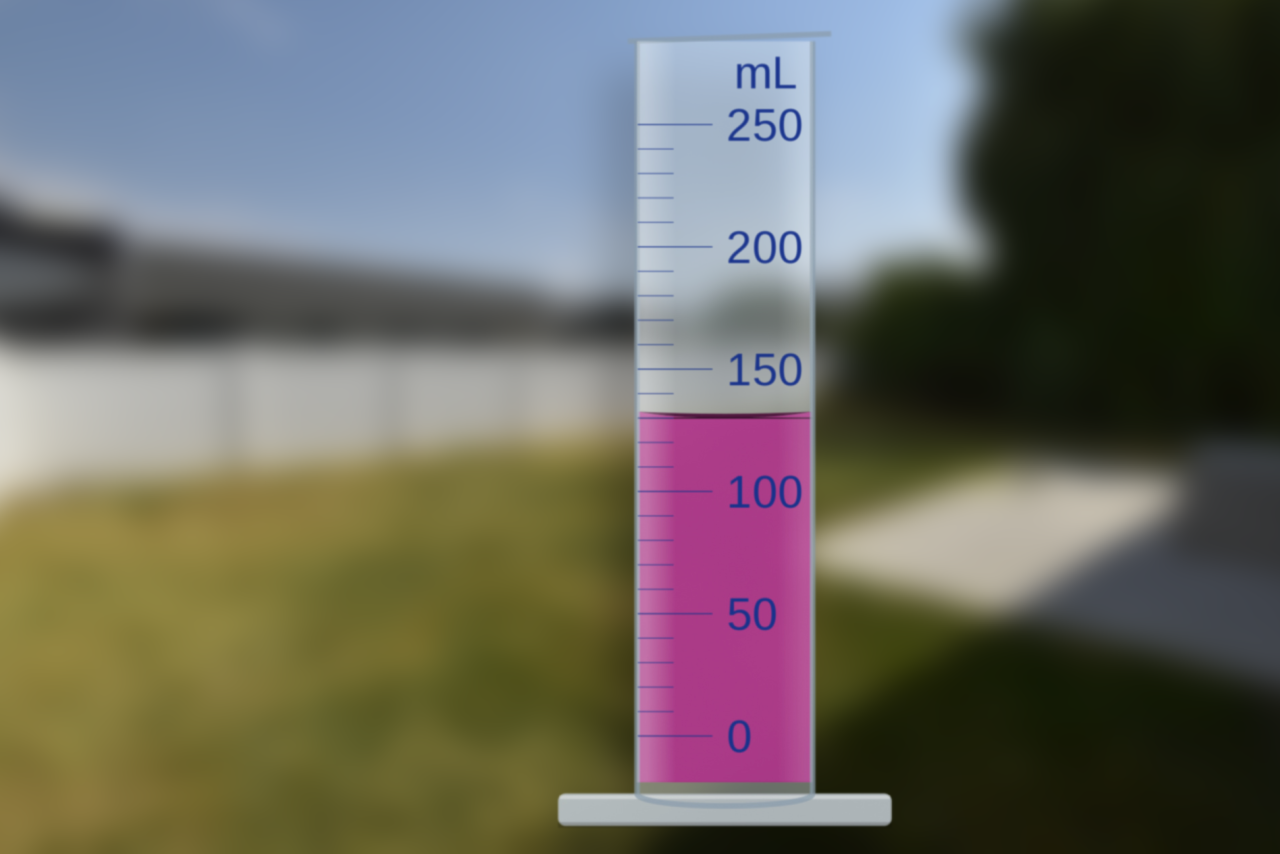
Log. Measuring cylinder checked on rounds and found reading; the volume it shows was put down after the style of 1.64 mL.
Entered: 130 mL
